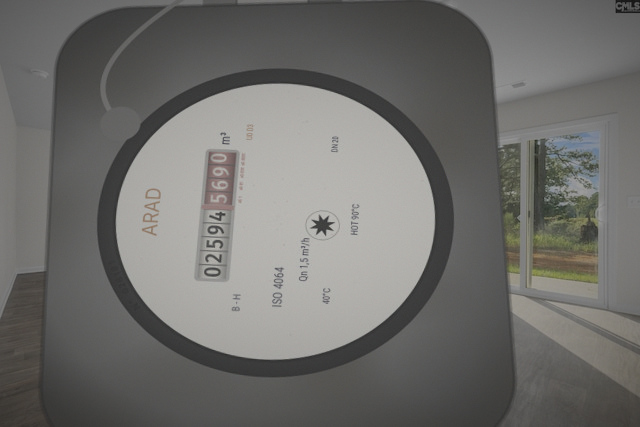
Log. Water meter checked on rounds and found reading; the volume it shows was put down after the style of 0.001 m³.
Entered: 2594.5690 m³
